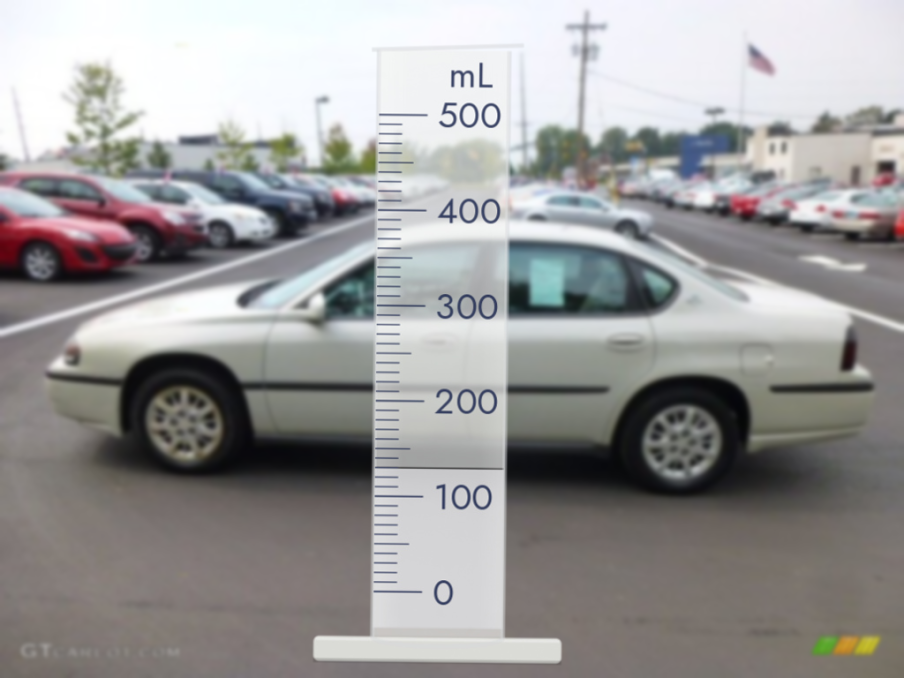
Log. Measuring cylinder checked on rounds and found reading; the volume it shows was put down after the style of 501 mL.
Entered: 130 mL
